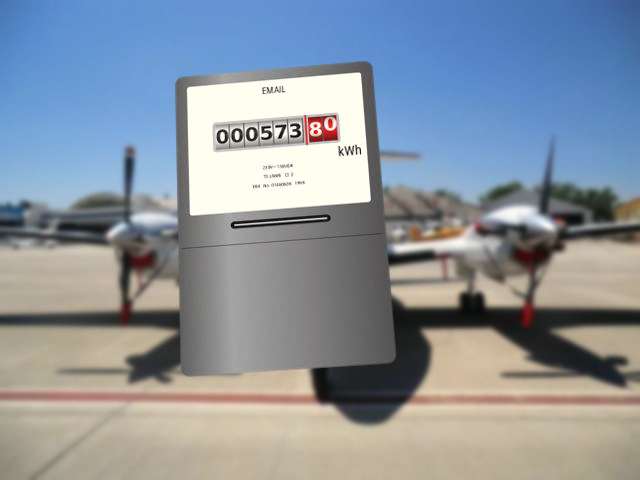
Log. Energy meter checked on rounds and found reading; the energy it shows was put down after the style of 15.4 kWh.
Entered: 573.80 kWh
